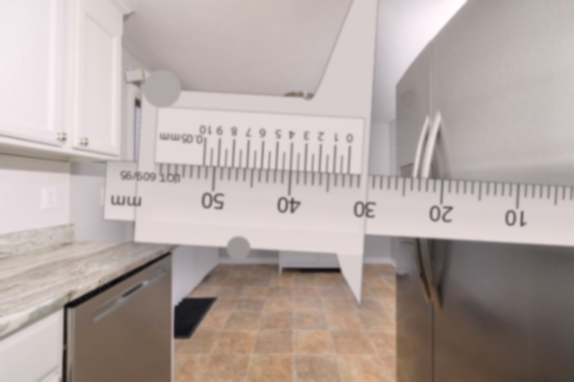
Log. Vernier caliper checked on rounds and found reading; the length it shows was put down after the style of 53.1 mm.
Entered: 32.4 mm
